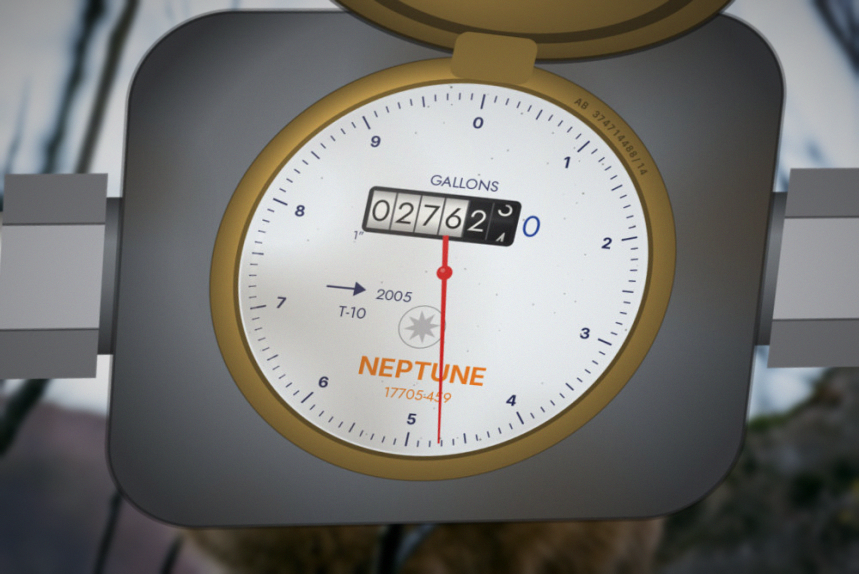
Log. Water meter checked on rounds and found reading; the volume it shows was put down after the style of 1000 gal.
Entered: 276234.7 gal
